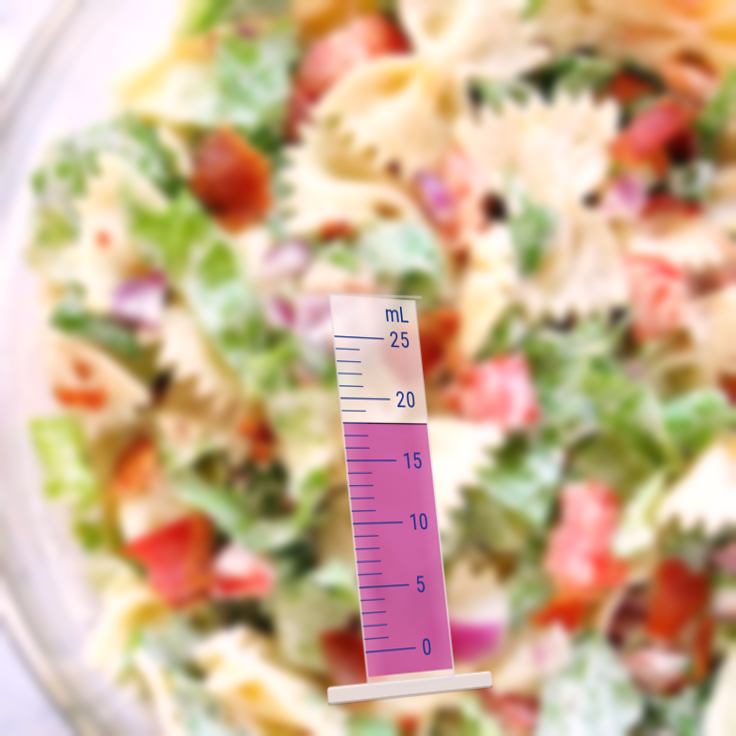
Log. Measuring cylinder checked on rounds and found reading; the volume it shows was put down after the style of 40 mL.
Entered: 18 mL
